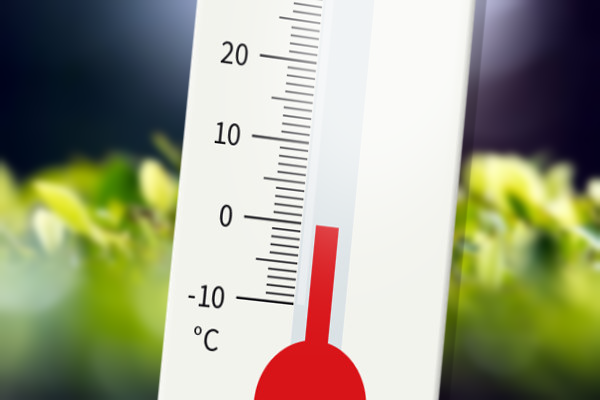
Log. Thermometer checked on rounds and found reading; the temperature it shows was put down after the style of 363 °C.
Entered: 0 °C
